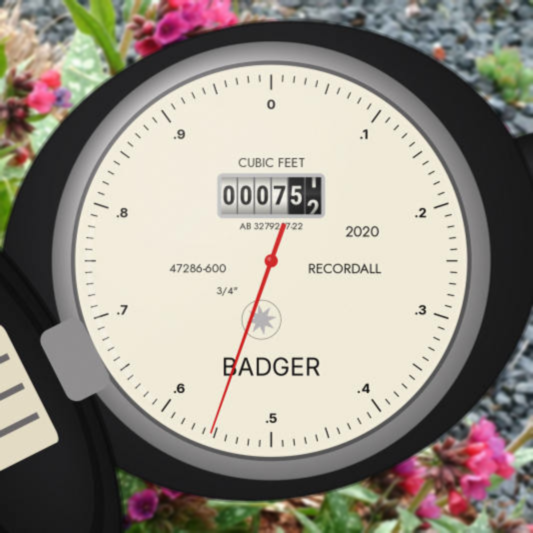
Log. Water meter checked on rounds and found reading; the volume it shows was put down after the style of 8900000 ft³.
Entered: 751.55 ft³
